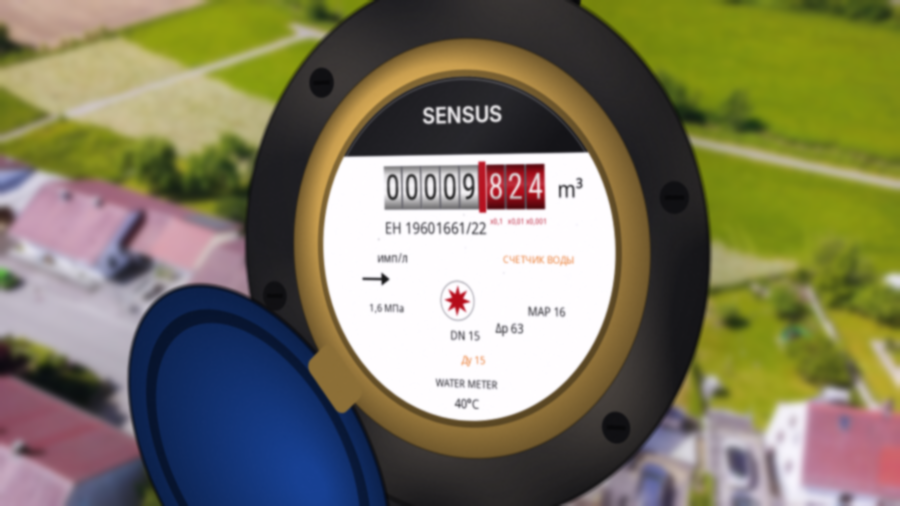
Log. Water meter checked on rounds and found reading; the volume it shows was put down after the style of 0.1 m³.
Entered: 9.824 m³
